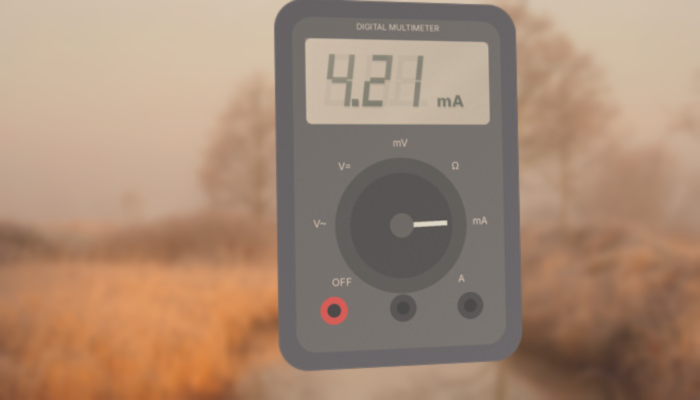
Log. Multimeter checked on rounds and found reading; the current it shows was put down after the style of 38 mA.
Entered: 4.21 mA
